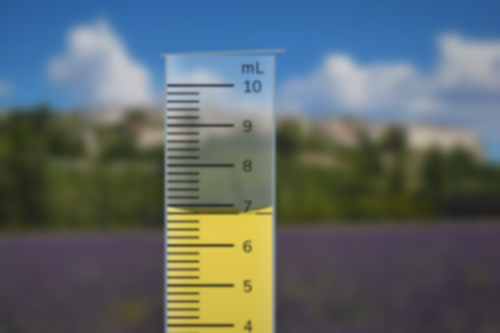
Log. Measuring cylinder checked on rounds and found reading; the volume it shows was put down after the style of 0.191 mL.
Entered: 6.8 mL
